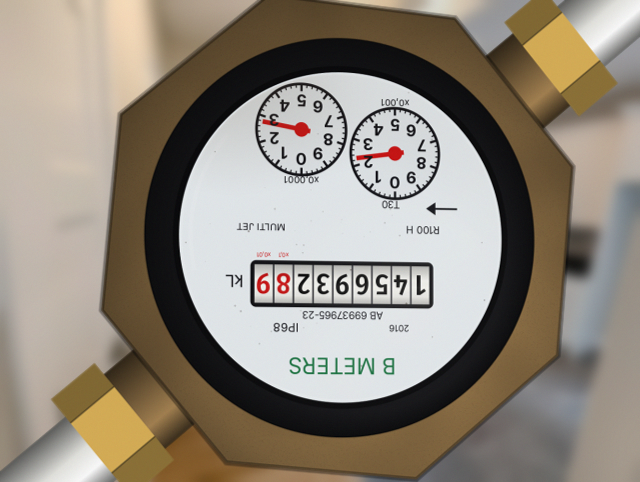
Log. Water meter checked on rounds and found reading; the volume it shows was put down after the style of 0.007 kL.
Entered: 1456932.8922 kL
